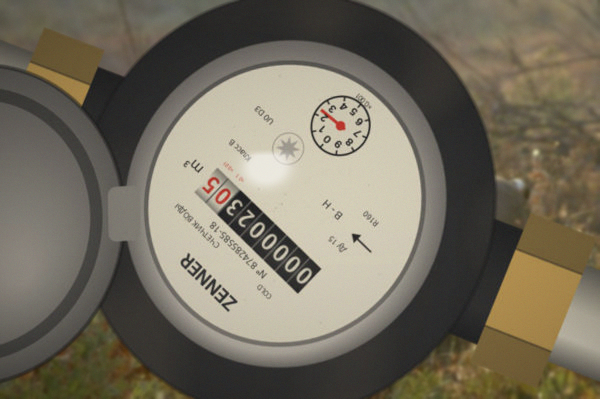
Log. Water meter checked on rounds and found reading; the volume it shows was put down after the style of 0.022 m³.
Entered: 23.052 m³
